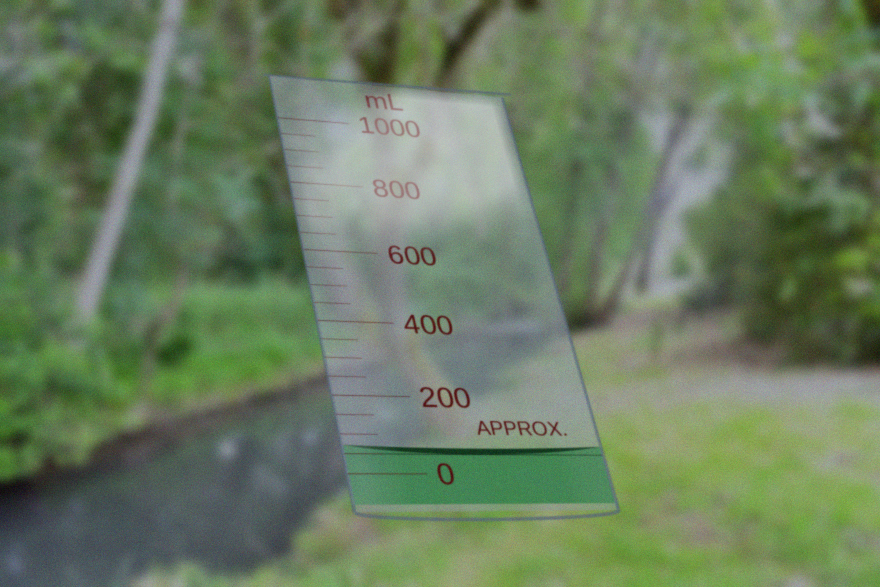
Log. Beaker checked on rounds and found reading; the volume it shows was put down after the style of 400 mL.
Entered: 50 mL
